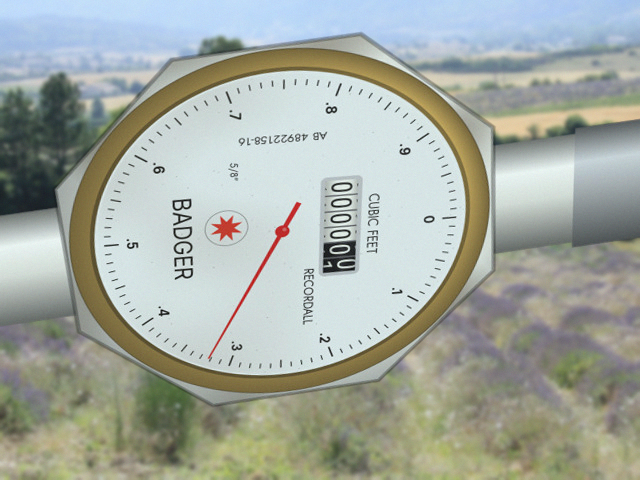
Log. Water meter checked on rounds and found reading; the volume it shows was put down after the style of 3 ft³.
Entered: 0.32 ft³
